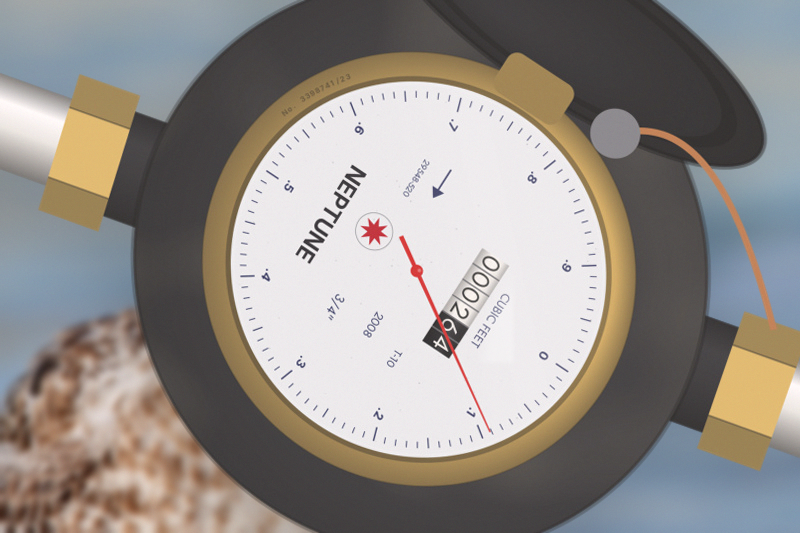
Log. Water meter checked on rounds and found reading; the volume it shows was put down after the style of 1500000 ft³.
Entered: 264.09 ft³
